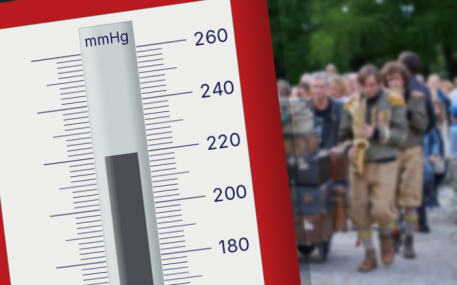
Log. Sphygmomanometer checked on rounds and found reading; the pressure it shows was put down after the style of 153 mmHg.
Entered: 220 mmHg
